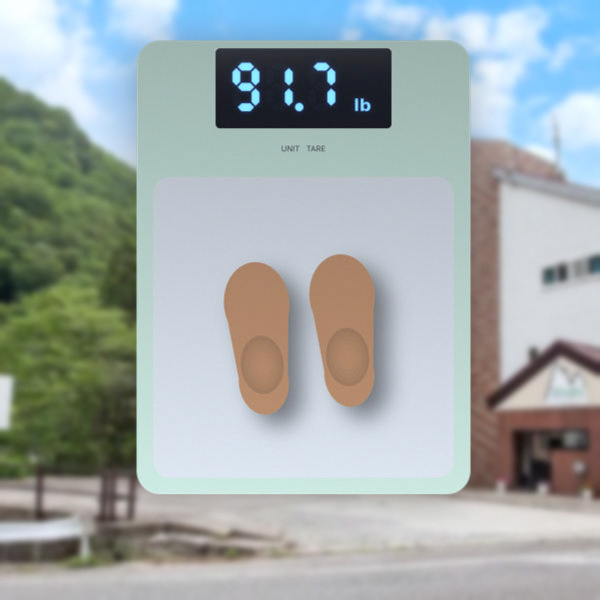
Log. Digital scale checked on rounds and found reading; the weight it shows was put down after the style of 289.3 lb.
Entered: 91.7 lb
